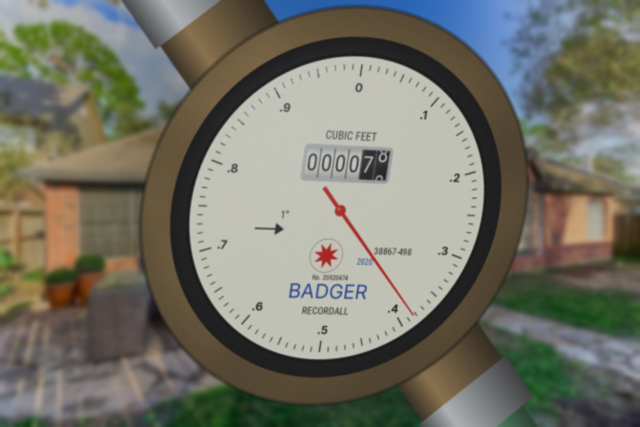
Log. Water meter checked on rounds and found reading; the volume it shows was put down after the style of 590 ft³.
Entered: 78.38 ft³
